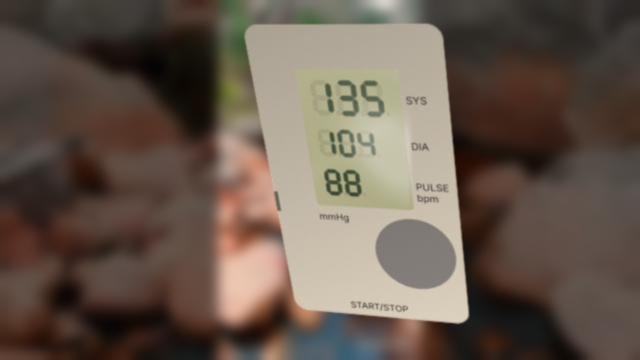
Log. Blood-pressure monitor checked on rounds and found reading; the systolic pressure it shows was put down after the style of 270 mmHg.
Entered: 135 mmHg
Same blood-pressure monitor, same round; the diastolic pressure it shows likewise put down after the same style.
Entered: 104 mmHg
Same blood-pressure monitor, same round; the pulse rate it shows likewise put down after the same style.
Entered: 88 bpm
